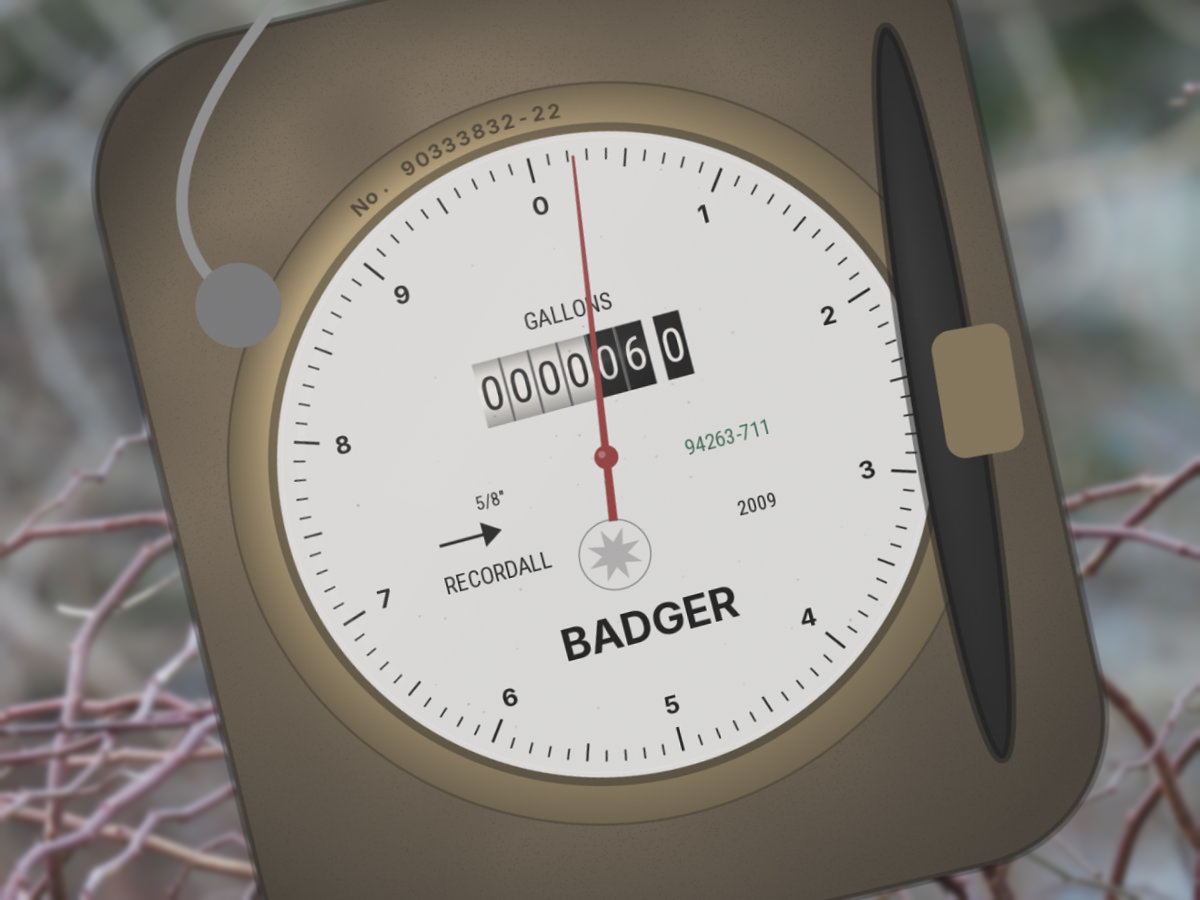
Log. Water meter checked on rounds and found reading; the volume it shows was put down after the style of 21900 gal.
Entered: 60.2 gal
